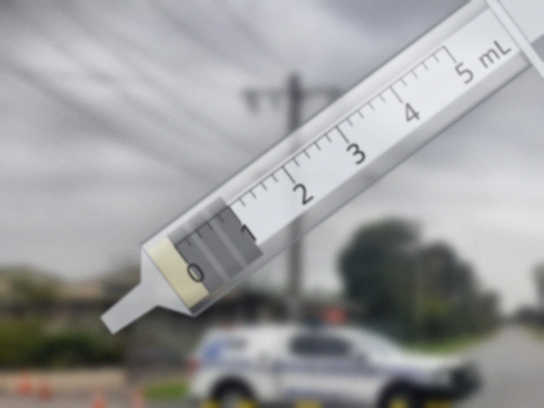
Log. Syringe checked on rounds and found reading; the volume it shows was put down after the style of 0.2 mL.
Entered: 0 mL
